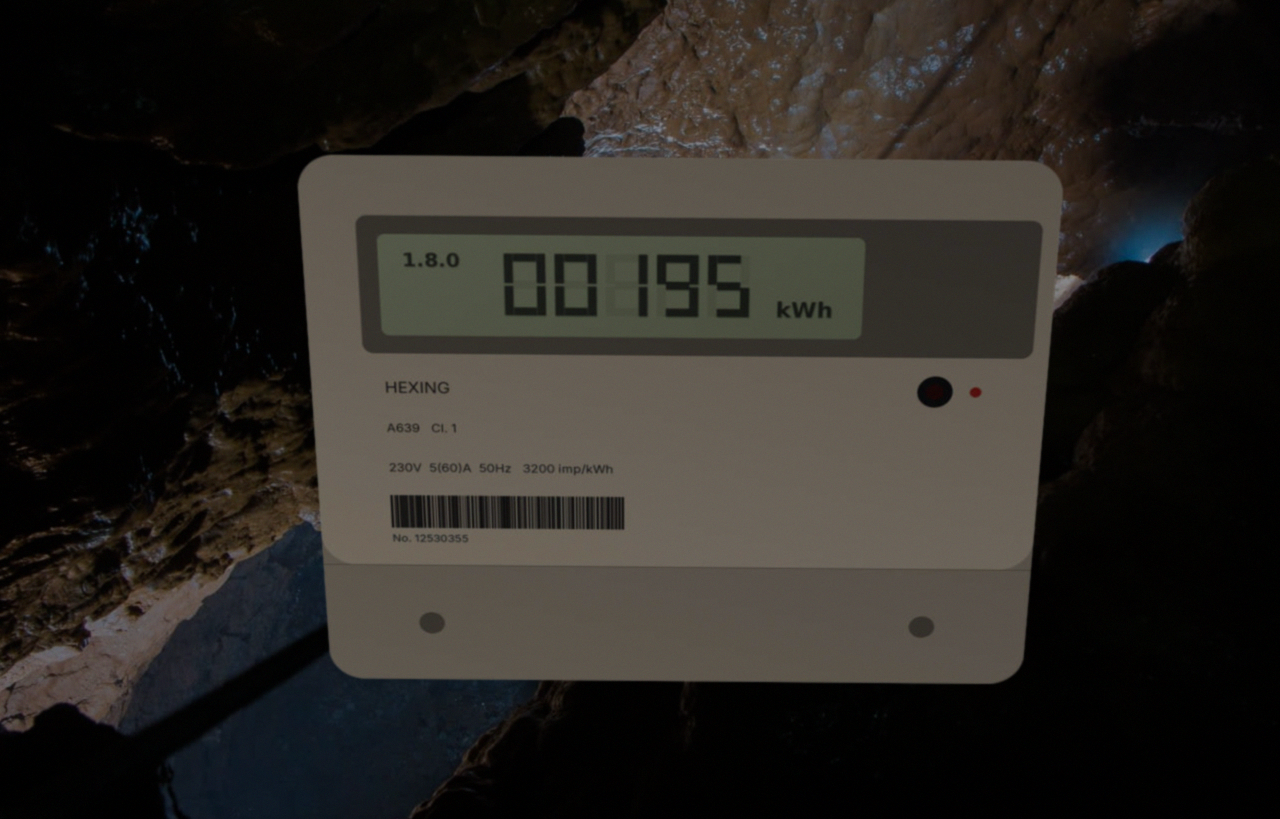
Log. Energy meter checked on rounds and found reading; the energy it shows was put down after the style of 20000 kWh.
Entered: 195 kWh
